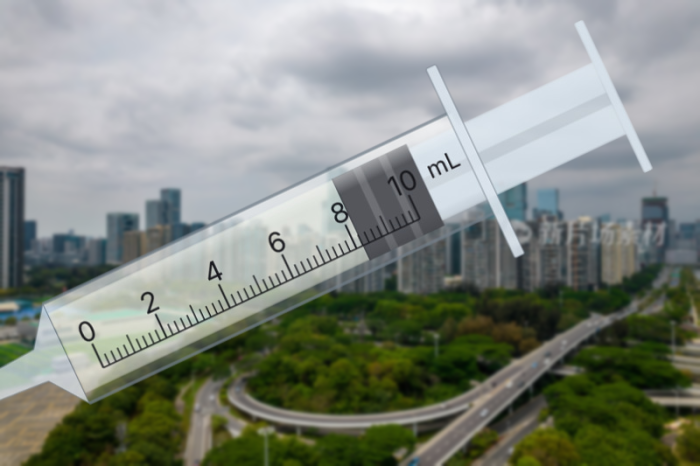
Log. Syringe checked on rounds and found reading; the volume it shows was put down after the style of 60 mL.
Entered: 8.2 mL
